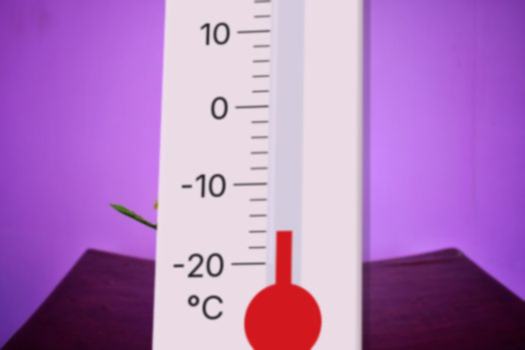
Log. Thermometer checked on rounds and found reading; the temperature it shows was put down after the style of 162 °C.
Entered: -16 °C
